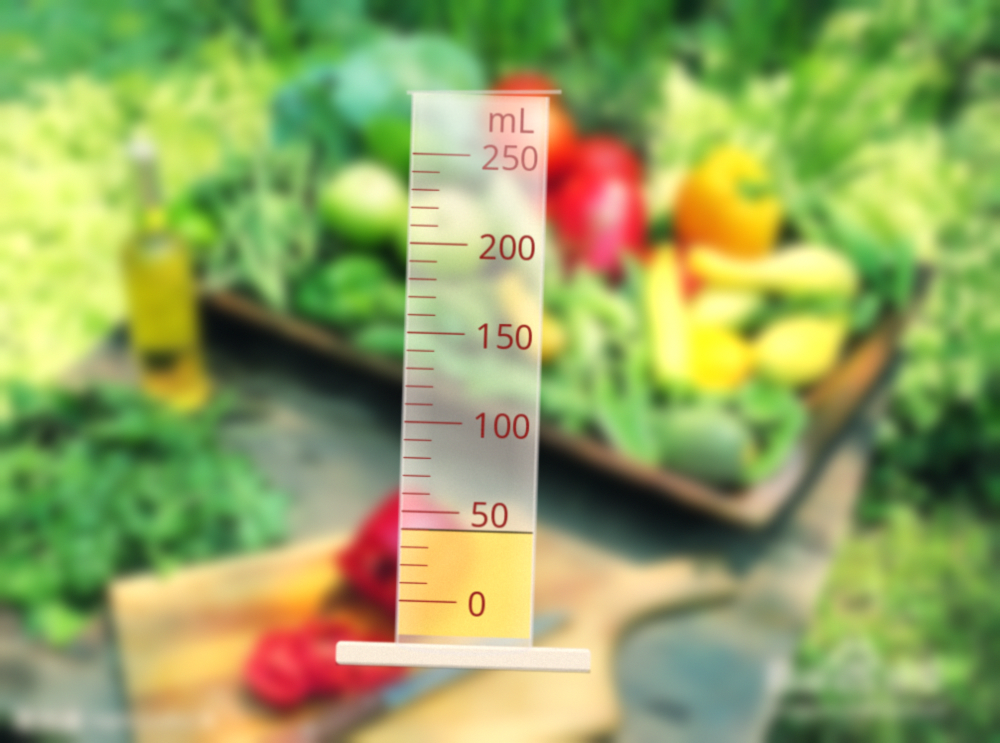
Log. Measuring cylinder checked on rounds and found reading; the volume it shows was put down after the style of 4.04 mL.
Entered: 40 mL
